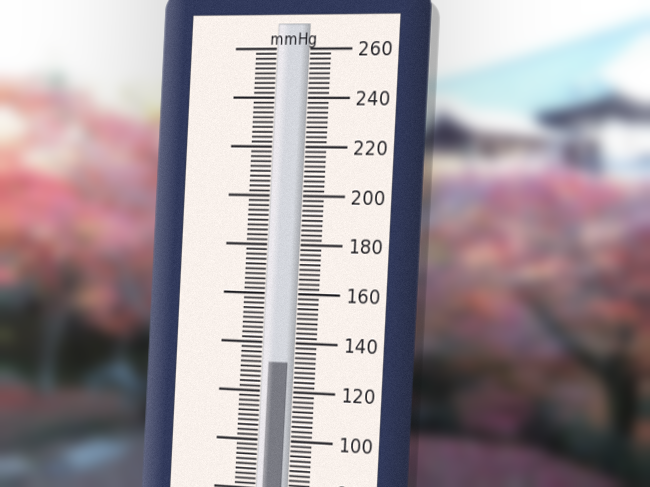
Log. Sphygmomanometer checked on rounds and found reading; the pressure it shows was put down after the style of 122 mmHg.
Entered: 132 mmHg
